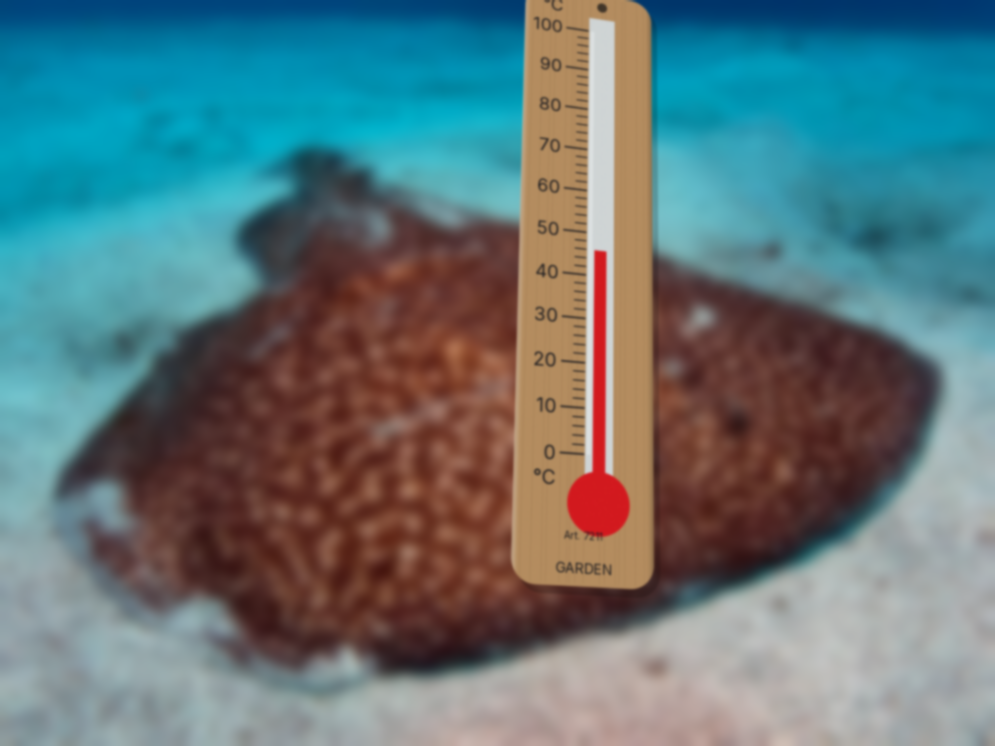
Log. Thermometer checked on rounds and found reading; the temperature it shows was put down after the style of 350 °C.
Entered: 46 °C
